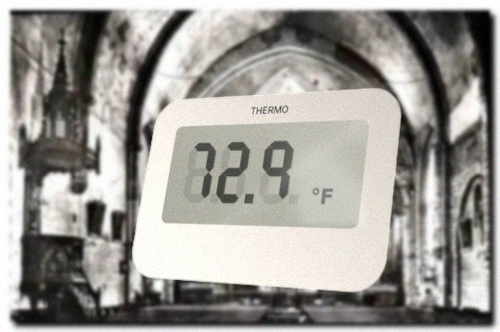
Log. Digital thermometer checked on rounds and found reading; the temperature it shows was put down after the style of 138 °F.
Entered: 72.9 °F
